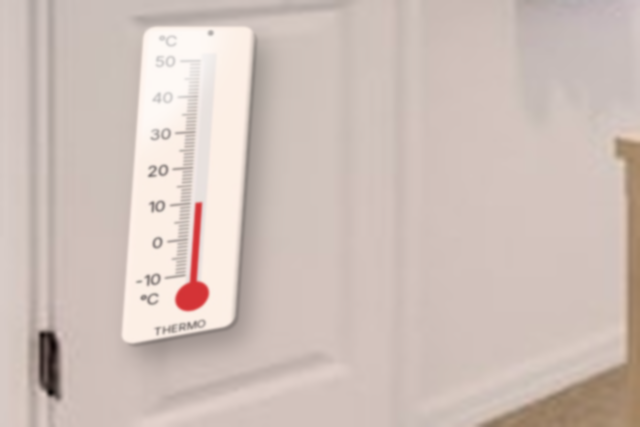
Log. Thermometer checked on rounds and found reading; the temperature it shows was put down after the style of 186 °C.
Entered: 10 °C
